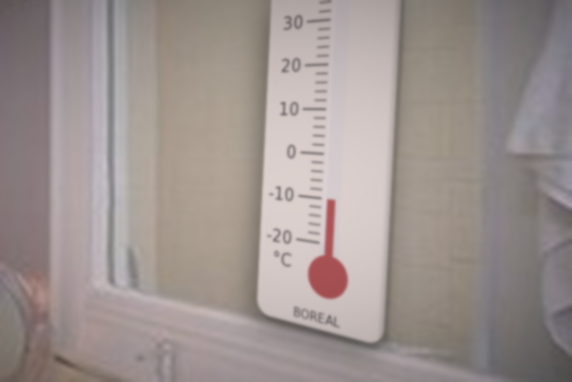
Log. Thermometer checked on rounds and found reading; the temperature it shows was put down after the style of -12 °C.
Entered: -10 °C
